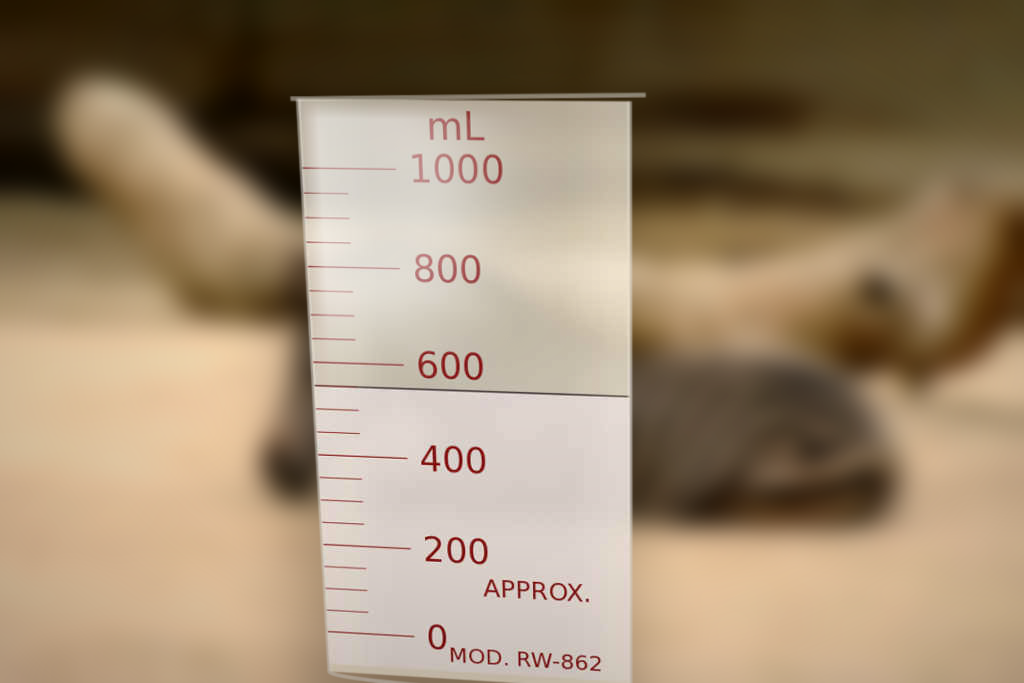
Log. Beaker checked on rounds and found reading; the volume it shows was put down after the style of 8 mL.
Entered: 550 mL
